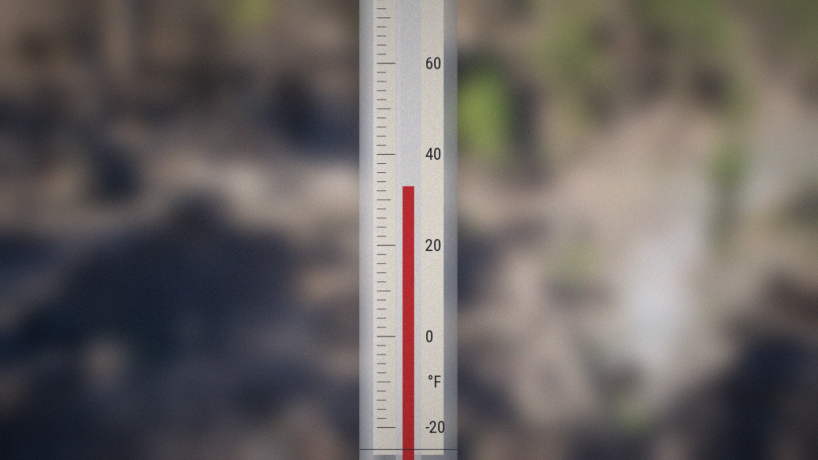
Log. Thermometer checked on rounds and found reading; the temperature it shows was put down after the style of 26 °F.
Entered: 33 °F
